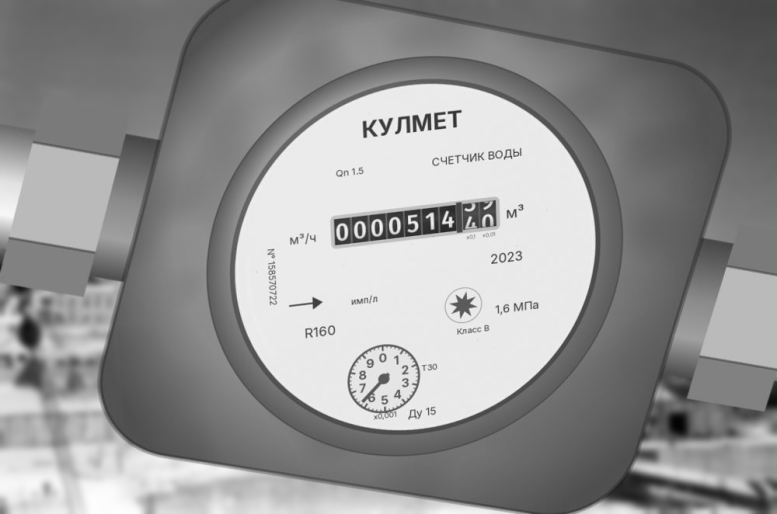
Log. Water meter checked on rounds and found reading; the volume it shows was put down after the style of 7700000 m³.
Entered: 514.396 m³
